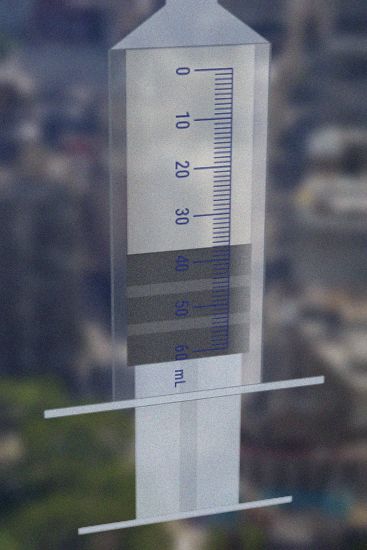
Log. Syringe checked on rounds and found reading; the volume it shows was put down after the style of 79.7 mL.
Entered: 37 mL
